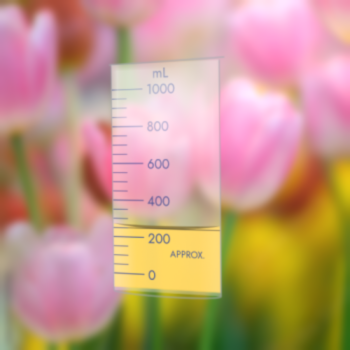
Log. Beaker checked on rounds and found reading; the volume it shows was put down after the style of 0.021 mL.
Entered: 250 mL
